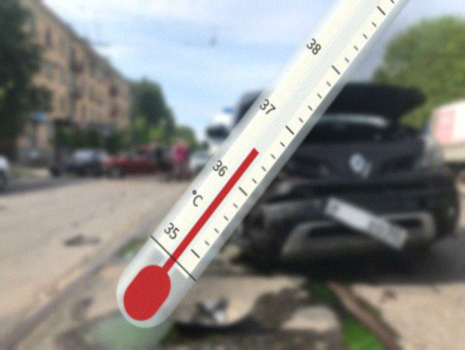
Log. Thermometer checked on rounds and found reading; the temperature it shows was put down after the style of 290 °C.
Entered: 36.5 °C
